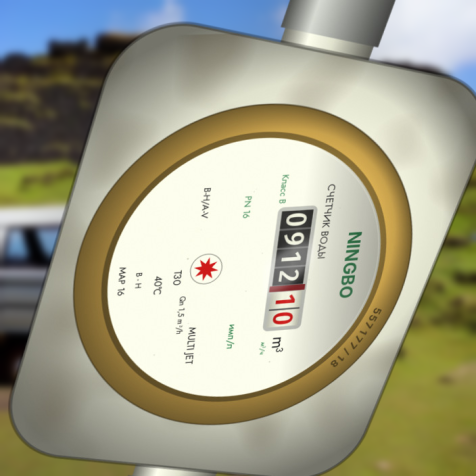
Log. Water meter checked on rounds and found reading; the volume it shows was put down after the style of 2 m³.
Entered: 912.10 m³
